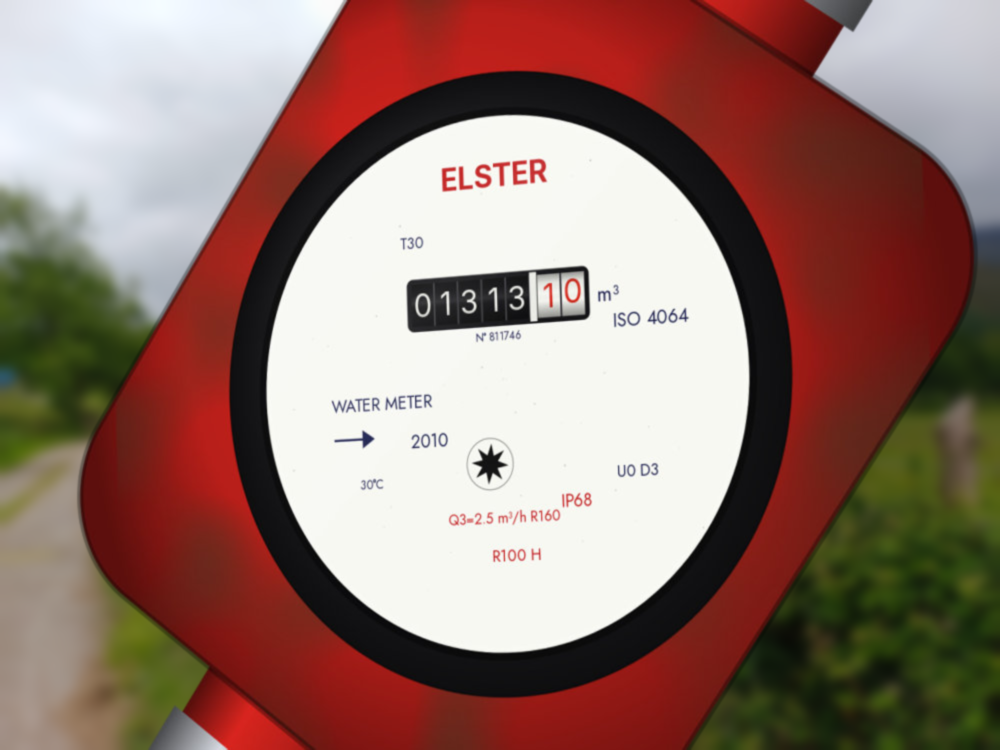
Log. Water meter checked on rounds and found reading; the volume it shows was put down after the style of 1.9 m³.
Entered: 1313.10 m³
